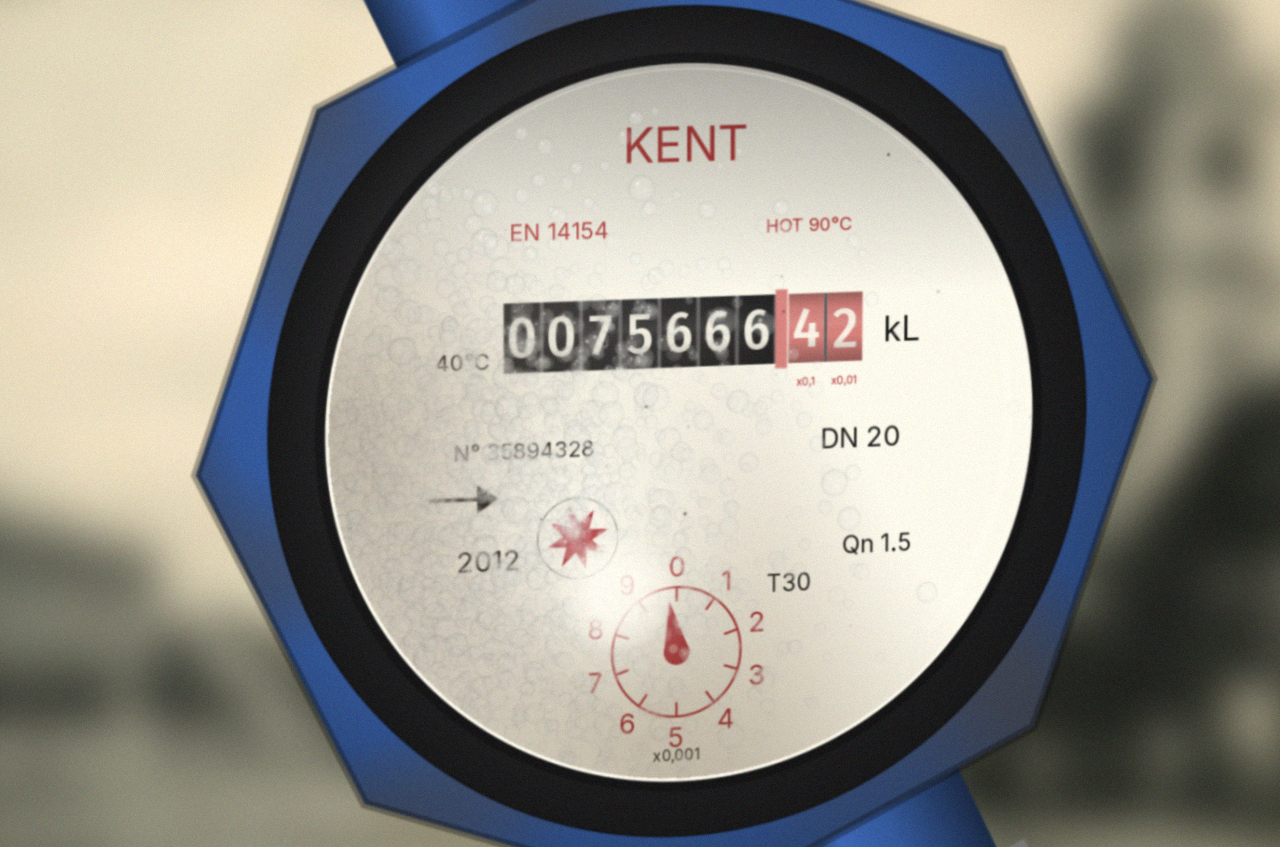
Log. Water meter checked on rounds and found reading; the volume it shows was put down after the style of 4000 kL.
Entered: 75666.419 kL
